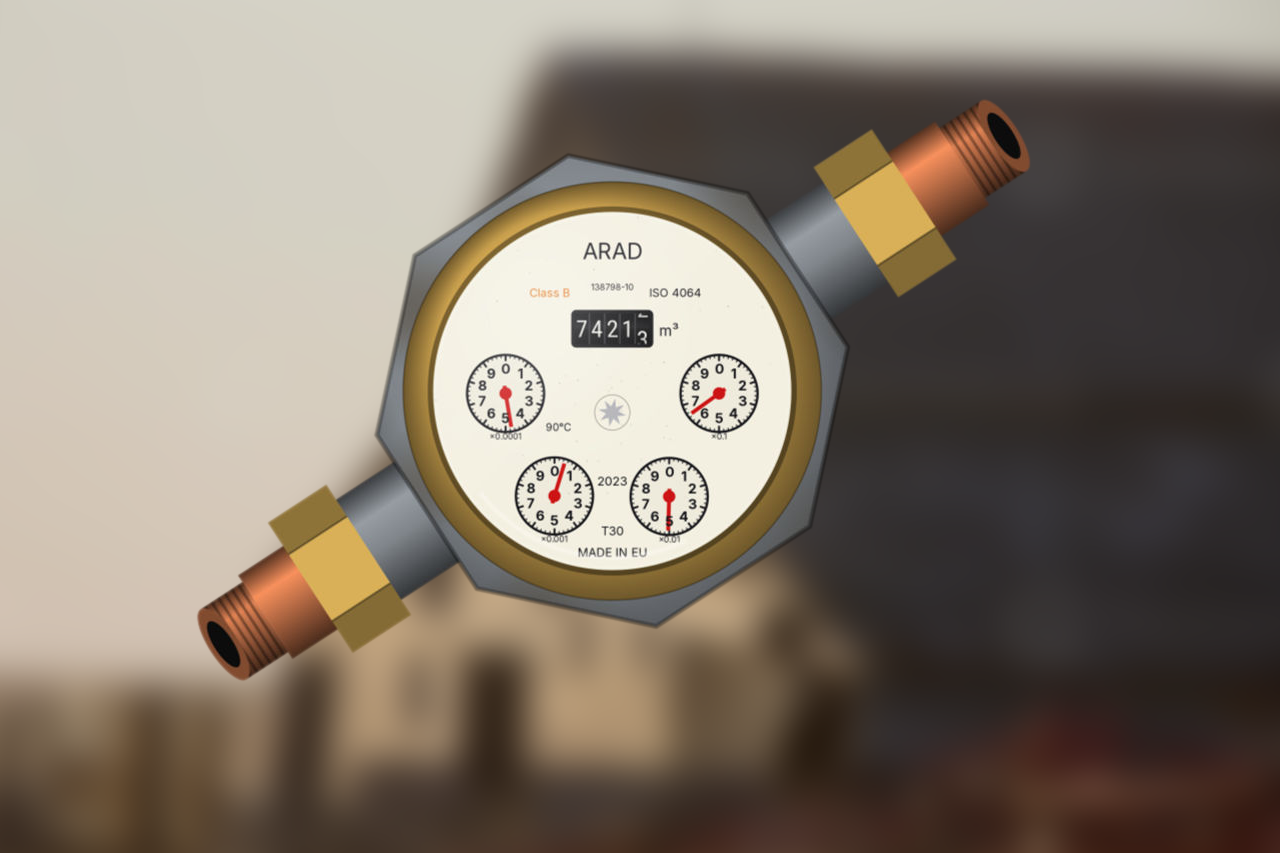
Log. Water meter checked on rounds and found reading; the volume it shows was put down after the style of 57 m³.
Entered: 74212.6504 m³
